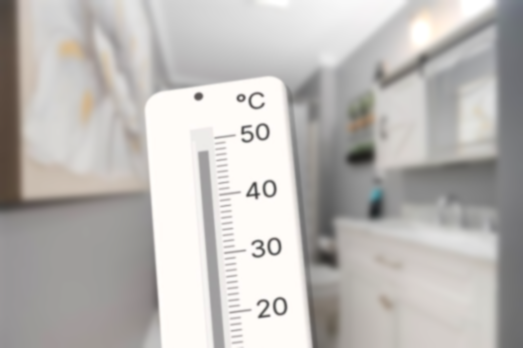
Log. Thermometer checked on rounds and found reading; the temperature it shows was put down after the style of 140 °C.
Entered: 48 °C
